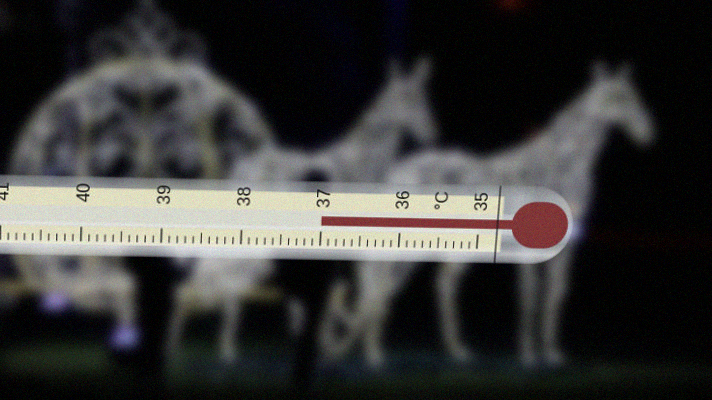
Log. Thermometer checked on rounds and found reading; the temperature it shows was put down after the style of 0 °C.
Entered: 37 °C
